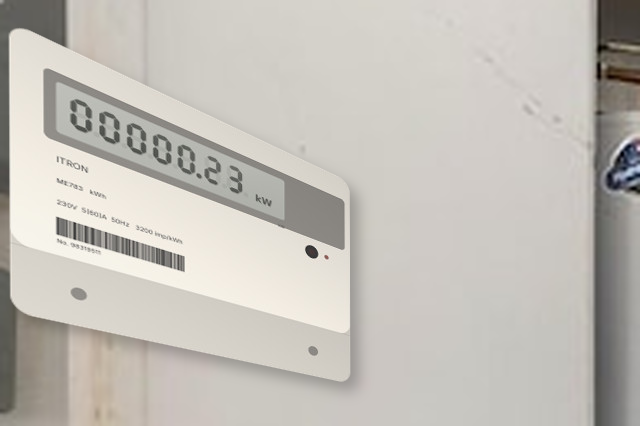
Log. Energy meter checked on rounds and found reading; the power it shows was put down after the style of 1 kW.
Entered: 0.23 kW
